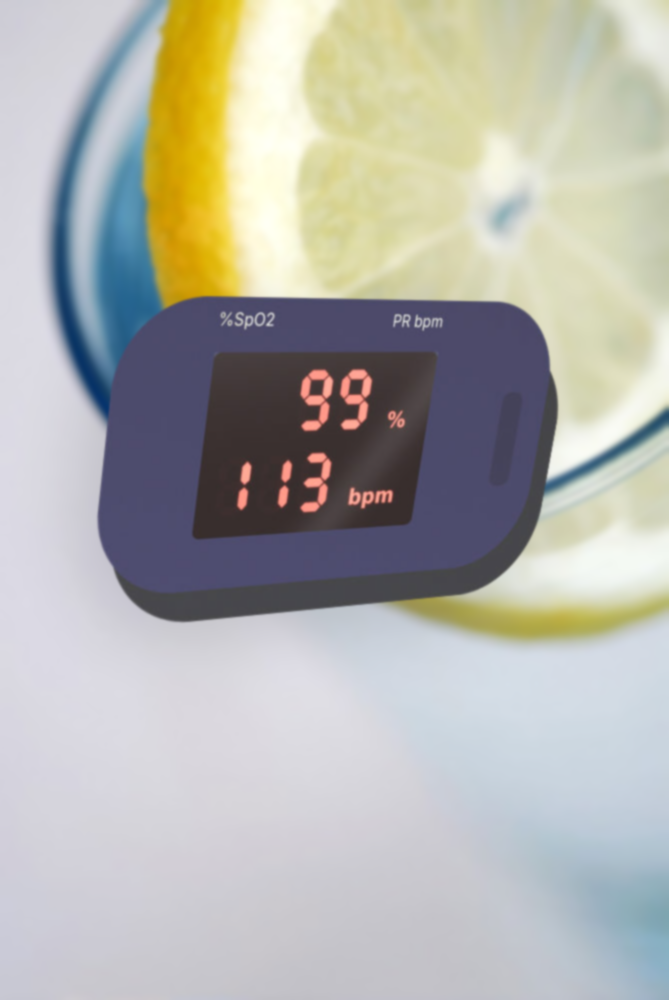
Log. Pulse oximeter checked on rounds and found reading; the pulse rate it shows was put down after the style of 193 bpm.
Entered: 113 bpm
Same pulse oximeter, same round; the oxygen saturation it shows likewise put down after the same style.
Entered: 99 %
